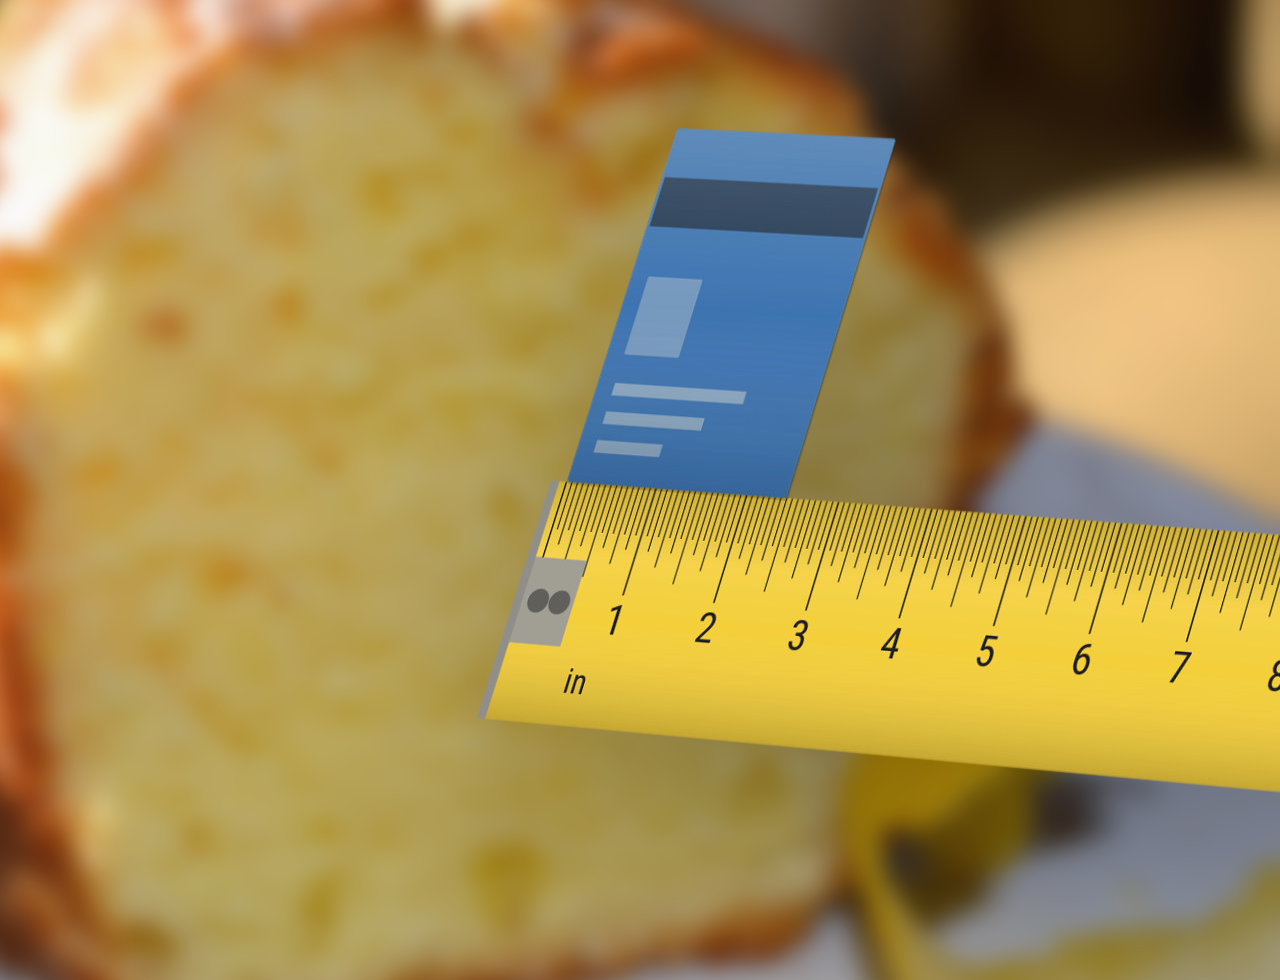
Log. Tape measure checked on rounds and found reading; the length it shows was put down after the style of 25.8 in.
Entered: 2.4375 in
